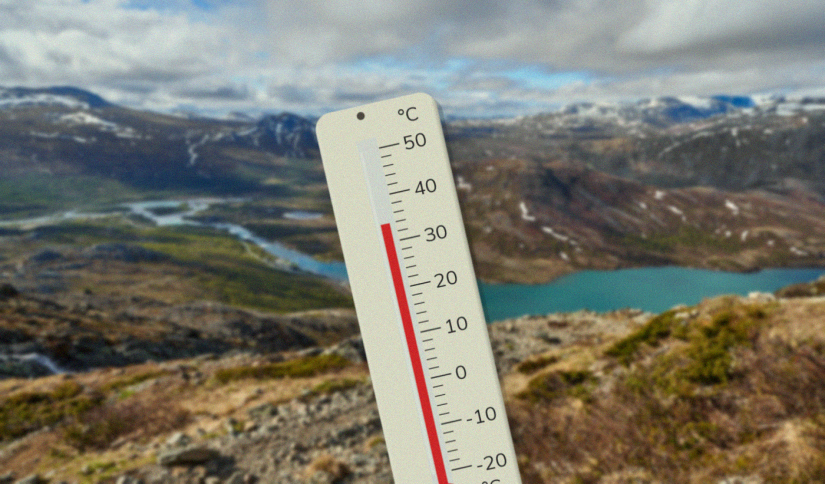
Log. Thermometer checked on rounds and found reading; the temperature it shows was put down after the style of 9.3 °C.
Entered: 34 °C
